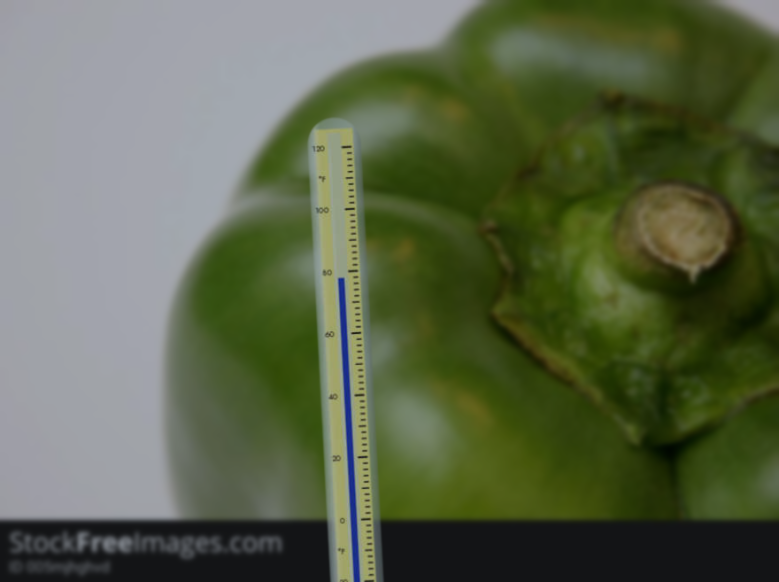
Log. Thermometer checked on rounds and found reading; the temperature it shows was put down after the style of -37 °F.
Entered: 78 °F
